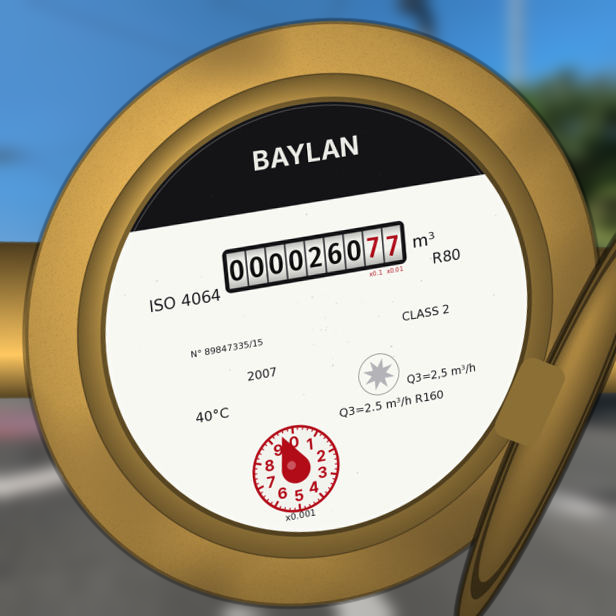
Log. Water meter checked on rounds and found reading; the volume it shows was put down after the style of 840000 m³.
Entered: 260.769 m³
